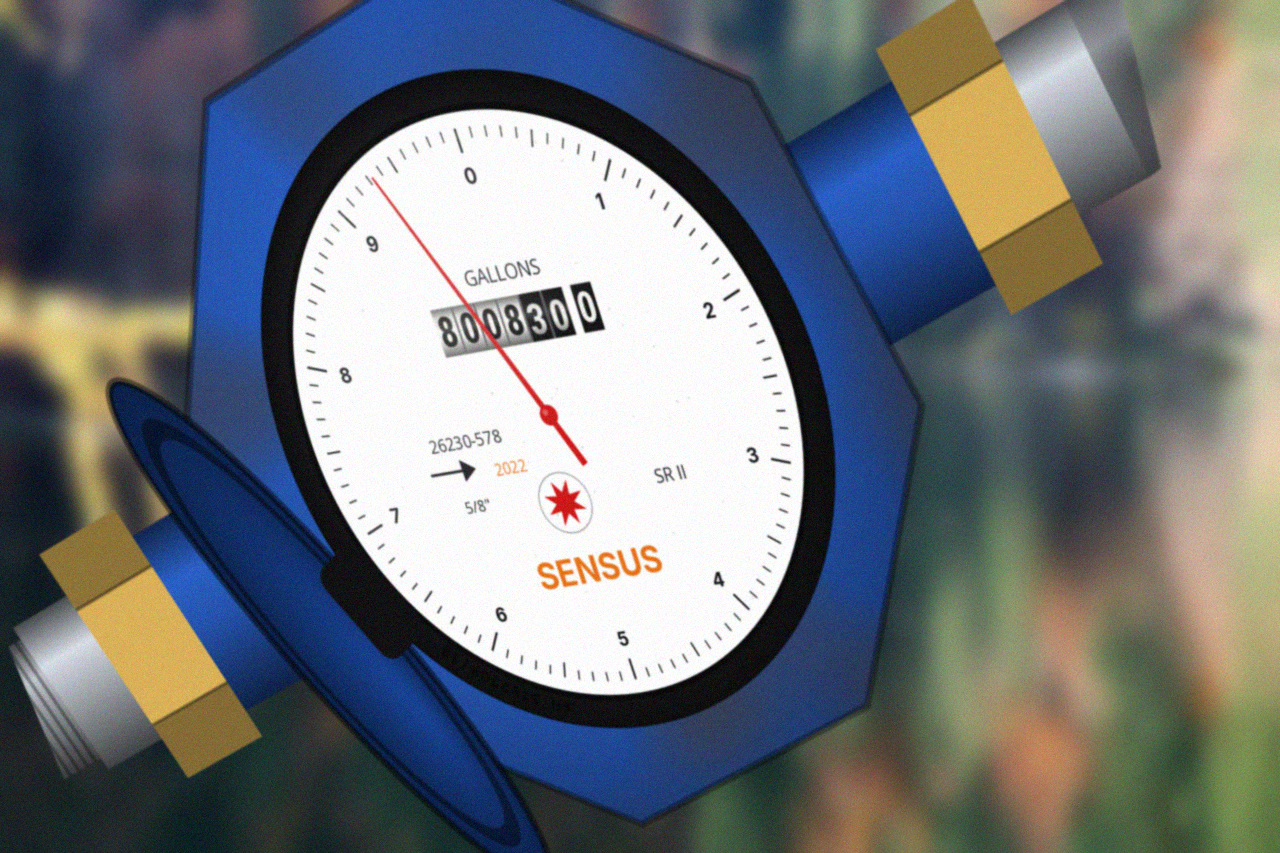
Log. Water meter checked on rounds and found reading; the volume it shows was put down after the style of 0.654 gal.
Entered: 8008299.3 gal
